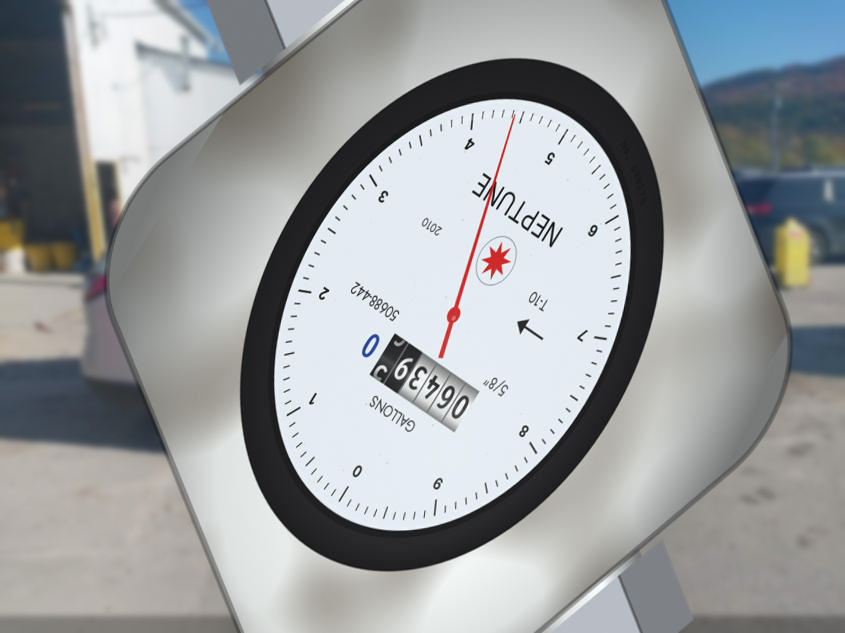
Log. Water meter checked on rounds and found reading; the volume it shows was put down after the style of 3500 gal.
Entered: 643954.4 gal
